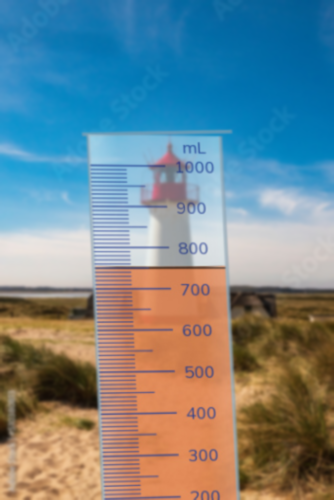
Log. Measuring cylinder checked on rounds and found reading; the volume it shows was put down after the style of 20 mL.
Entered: 750 mL
